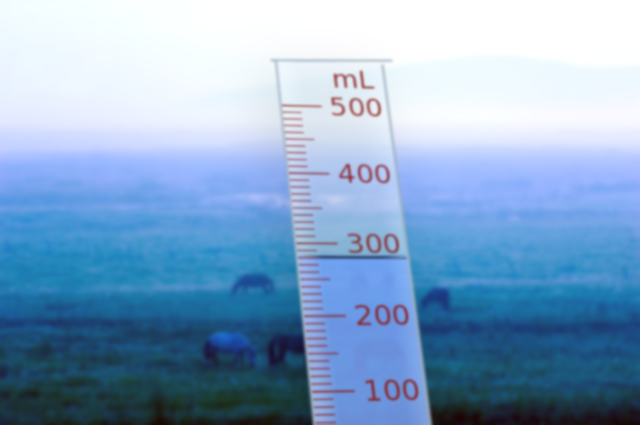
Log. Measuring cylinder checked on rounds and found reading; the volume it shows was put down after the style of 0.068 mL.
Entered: 280 mL
